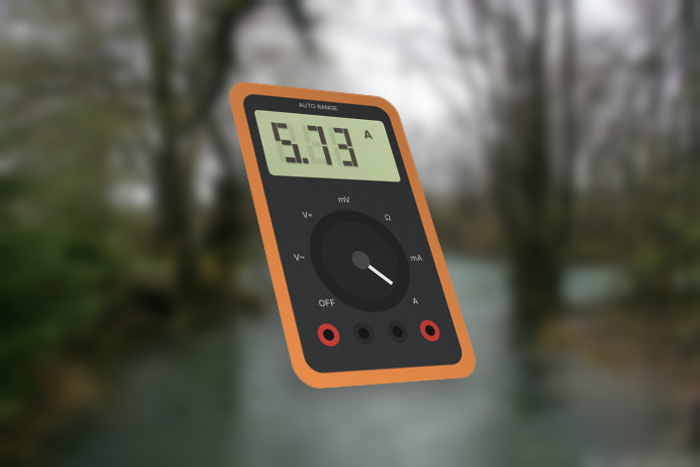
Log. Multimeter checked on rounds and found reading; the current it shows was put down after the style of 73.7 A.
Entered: 5.73 A
